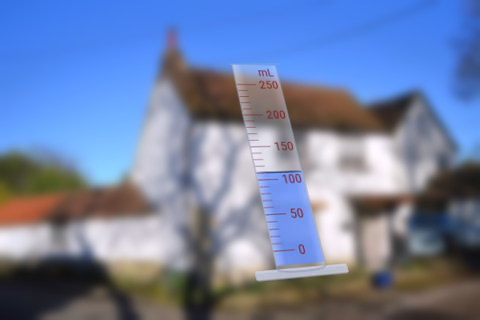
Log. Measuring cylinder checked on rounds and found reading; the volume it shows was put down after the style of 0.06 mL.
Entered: 110 mL
